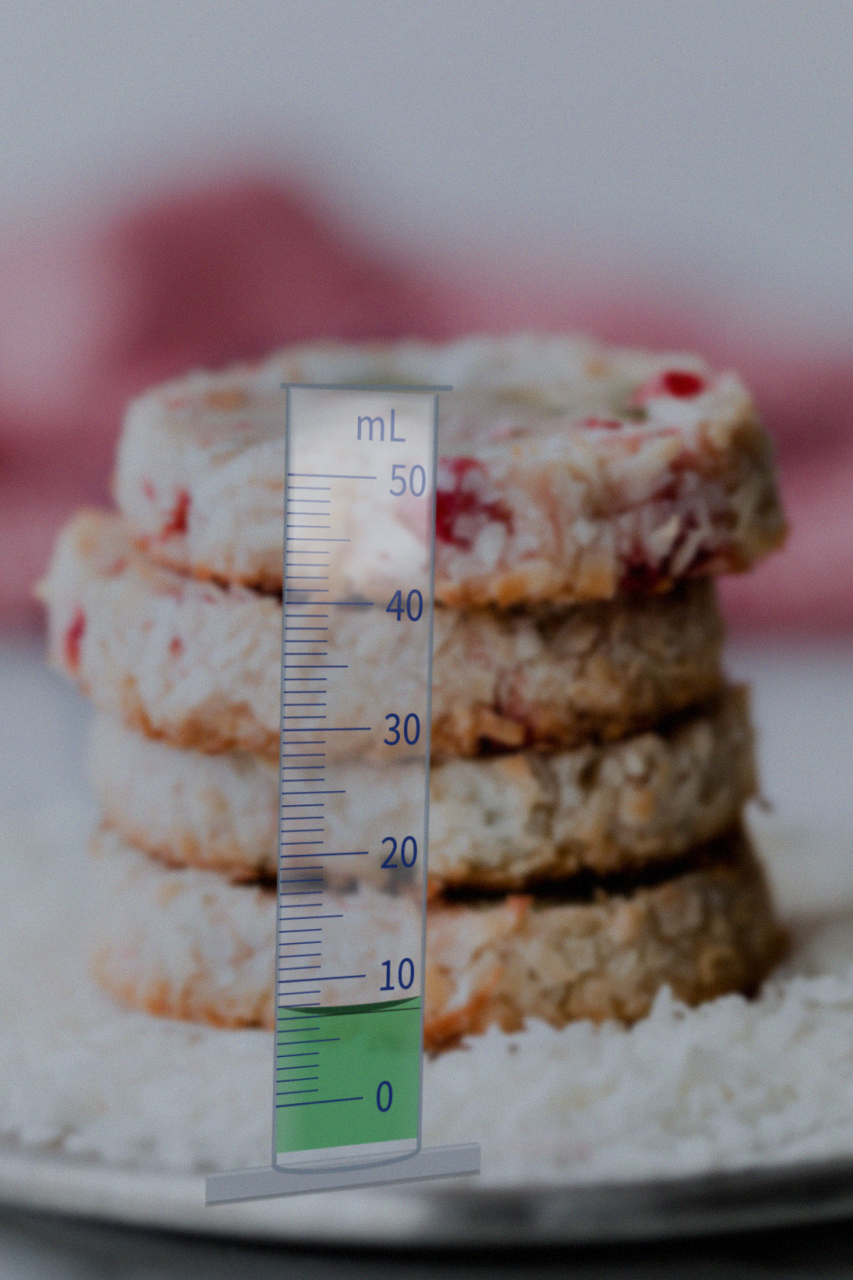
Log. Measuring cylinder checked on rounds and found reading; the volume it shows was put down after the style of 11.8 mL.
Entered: 7 mL
